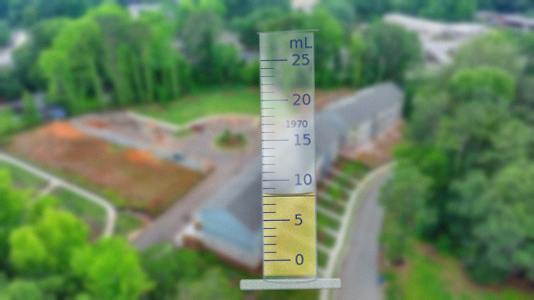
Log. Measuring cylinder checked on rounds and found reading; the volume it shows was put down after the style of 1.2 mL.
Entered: 8 mL
